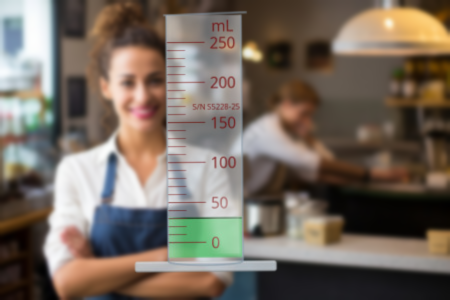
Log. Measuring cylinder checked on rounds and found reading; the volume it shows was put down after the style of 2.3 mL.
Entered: 30 mL
